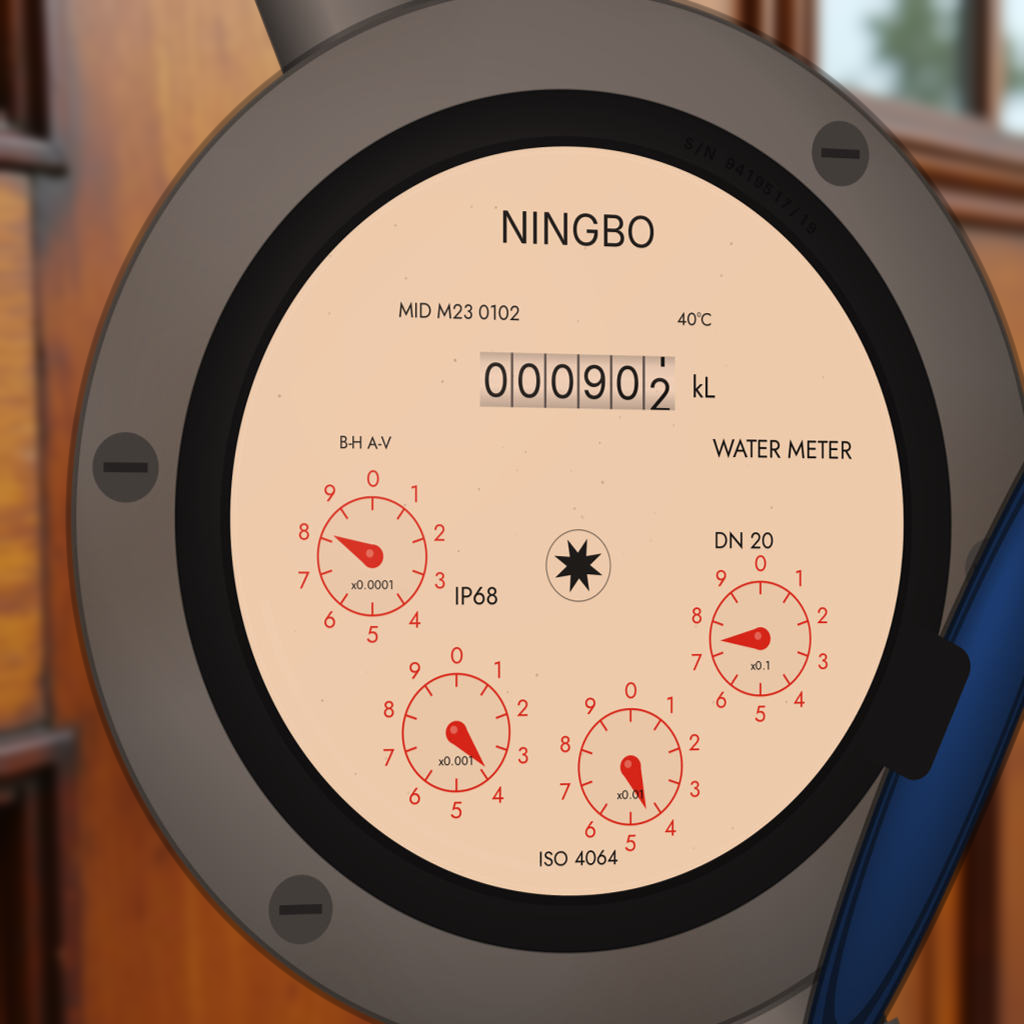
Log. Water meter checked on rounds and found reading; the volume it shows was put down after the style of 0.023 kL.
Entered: 901.7438 kL
